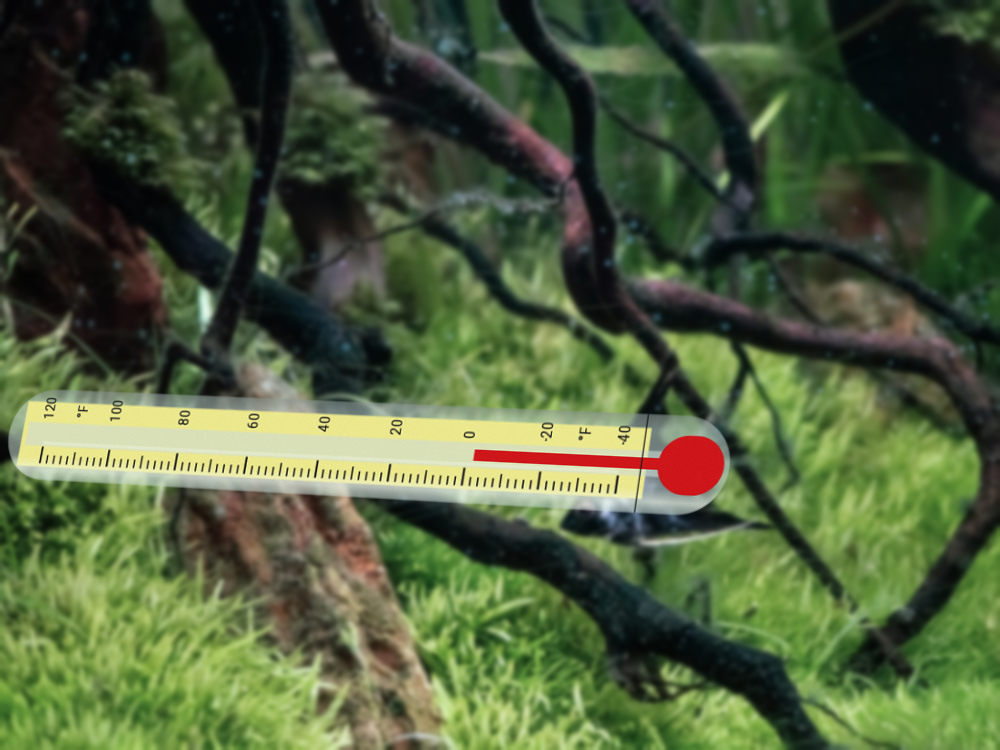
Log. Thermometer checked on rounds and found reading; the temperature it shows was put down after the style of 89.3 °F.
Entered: -2 °F
